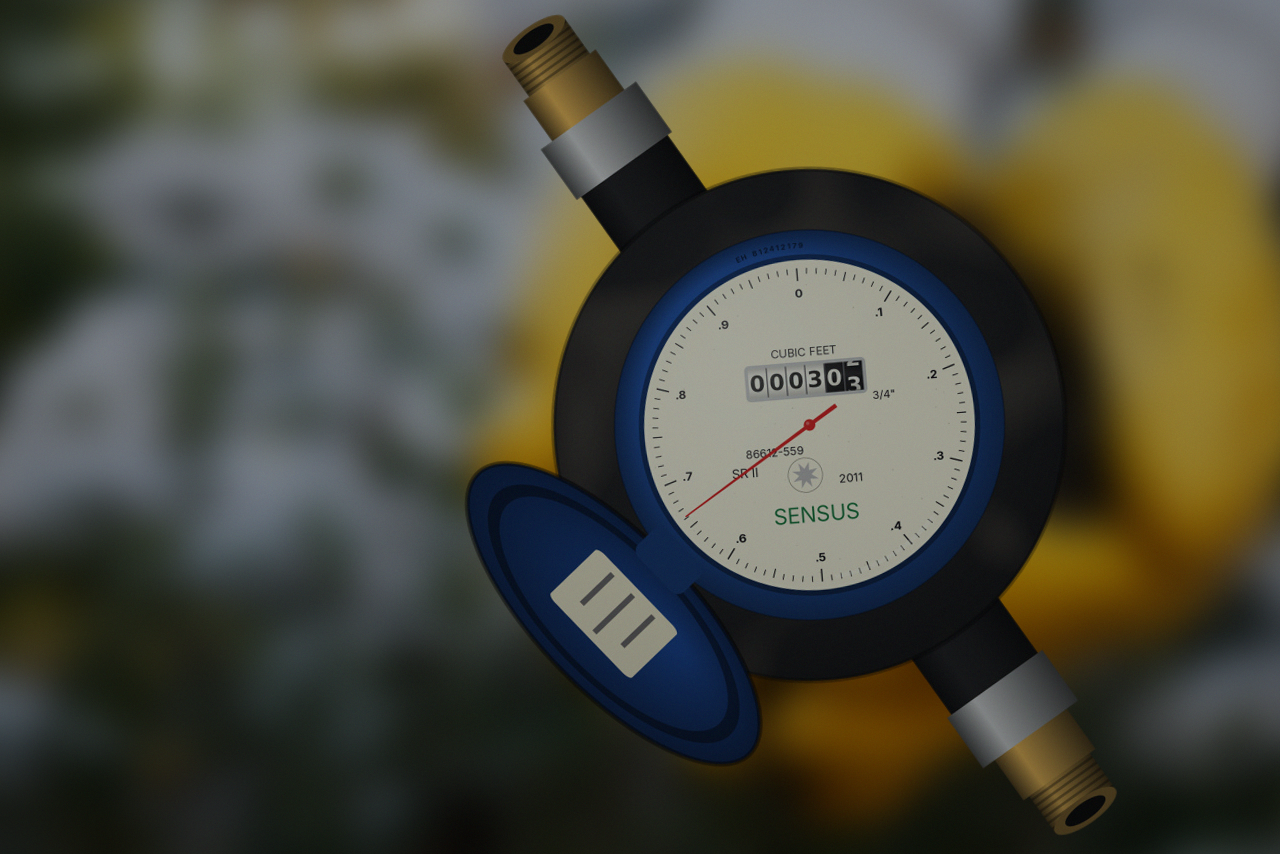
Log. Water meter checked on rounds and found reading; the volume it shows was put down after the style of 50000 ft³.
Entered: 302.66 ft³
